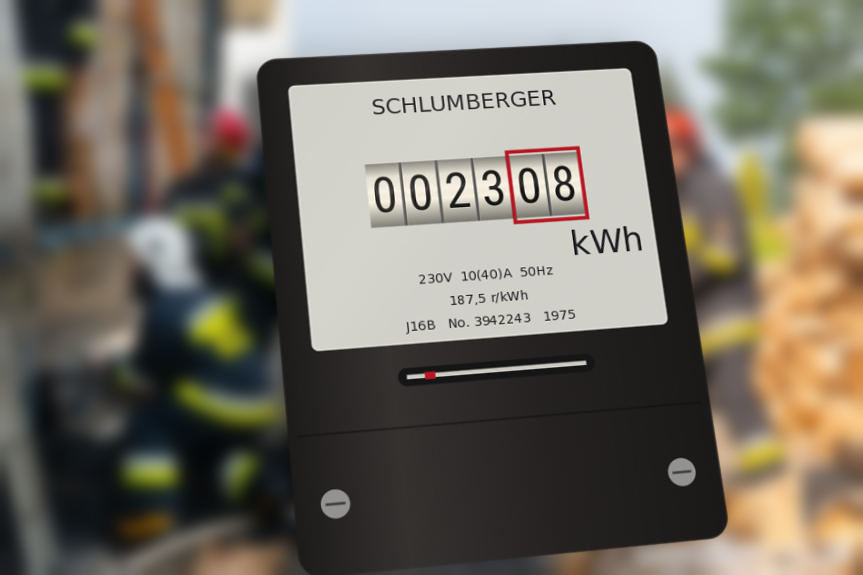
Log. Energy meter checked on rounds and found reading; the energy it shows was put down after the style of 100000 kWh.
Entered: 23.08 kWh
